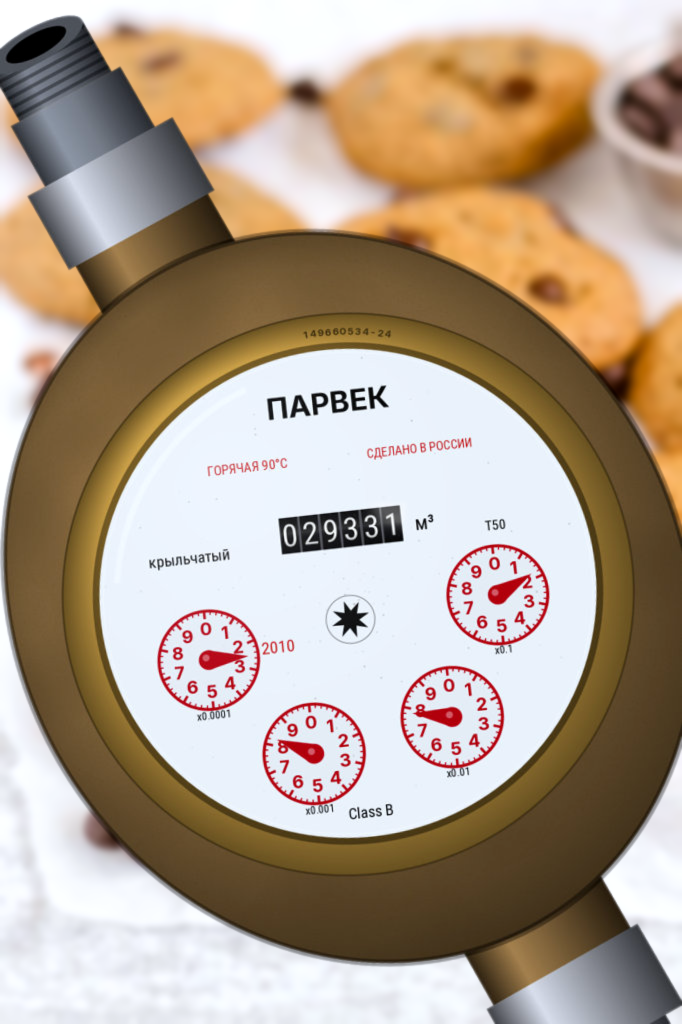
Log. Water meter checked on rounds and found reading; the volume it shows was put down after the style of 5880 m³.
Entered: 29331.1782 m³
